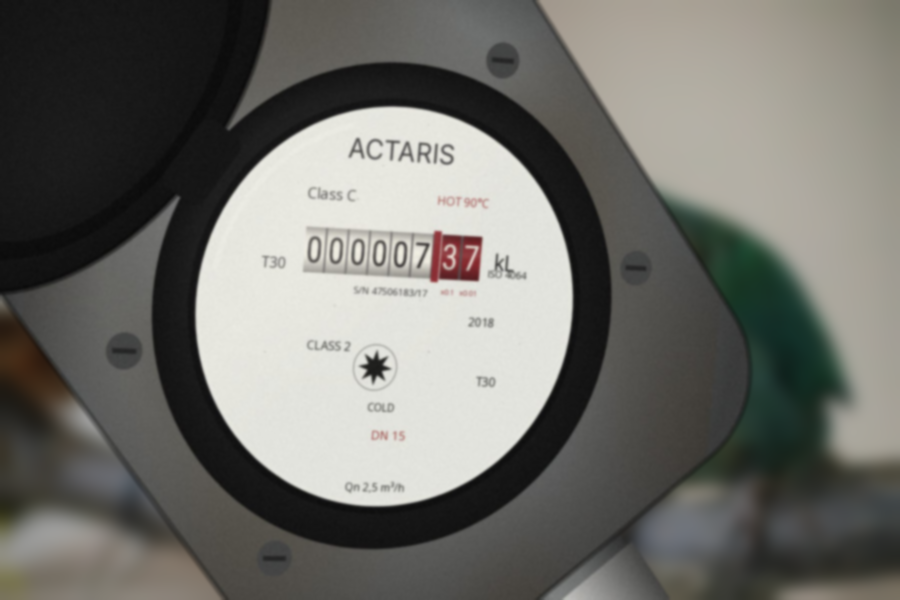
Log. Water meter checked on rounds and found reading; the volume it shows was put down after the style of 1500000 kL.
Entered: 7.37 kL
